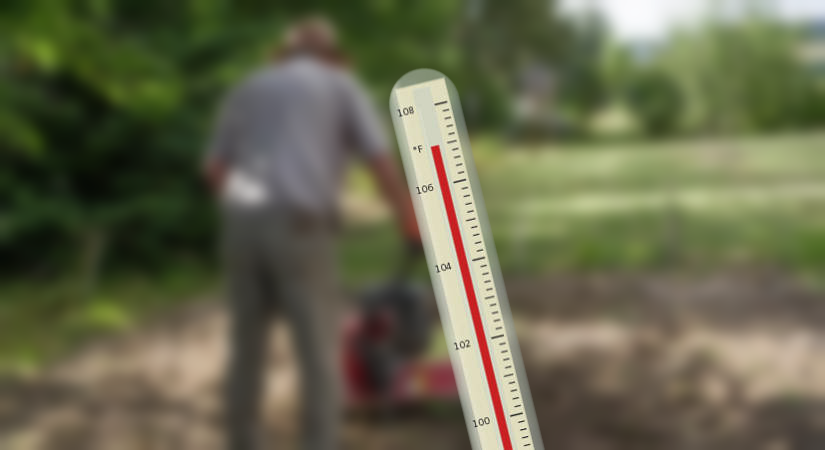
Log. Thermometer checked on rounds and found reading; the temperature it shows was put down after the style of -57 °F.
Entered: 107 °F
